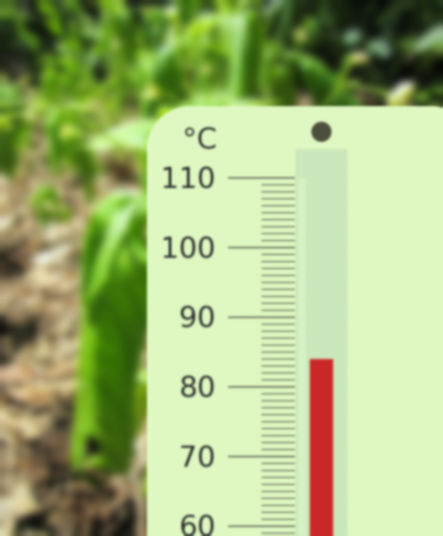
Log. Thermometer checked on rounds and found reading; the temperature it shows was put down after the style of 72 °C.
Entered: 84 °C
